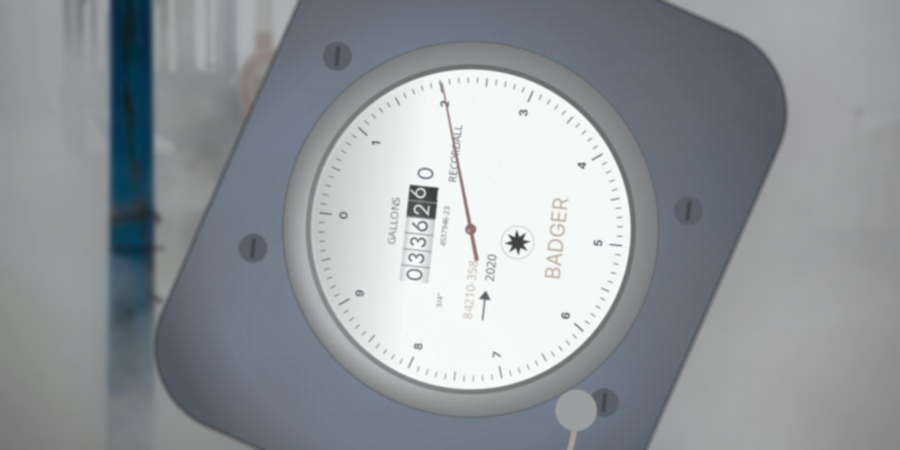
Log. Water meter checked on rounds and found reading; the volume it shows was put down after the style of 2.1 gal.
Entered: 336262.0 gal
